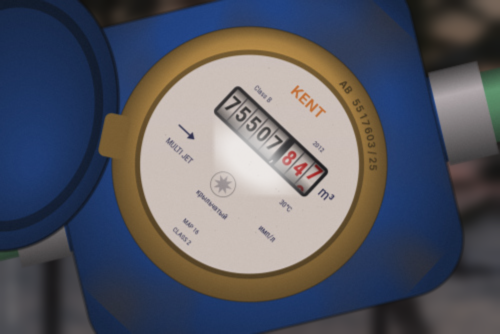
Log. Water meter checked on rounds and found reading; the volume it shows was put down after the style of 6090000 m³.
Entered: 75507.847 m³
